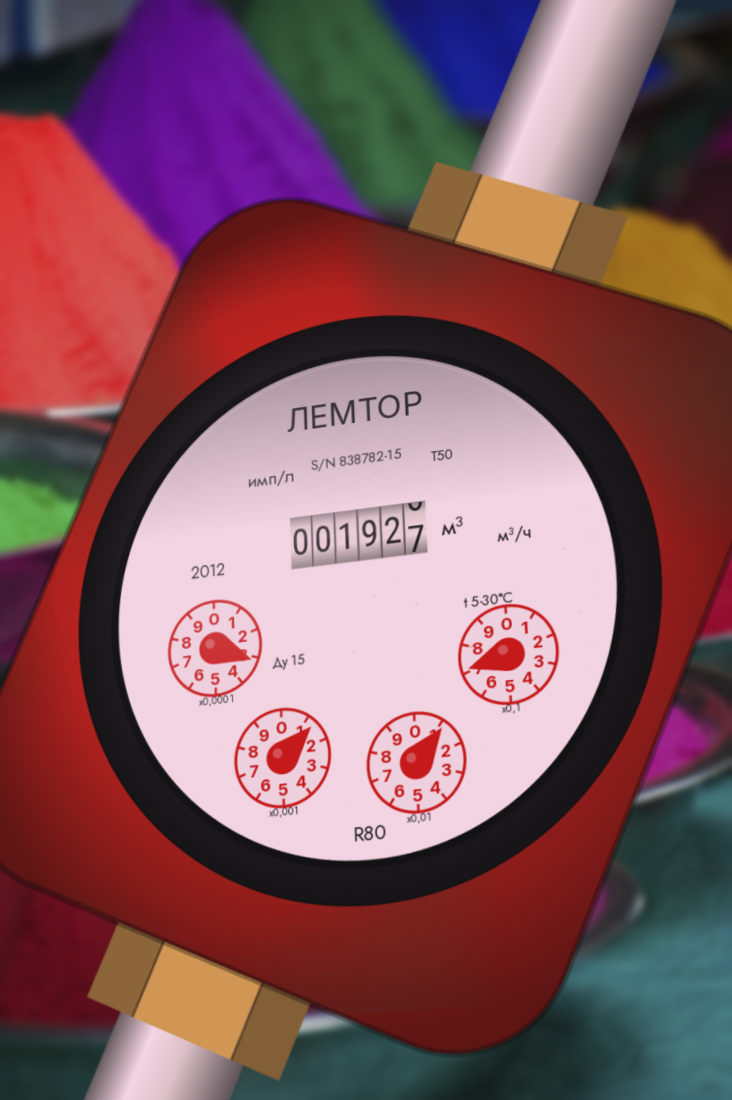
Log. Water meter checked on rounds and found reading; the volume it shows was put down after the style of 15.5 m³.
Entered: 1926.7113 m³
